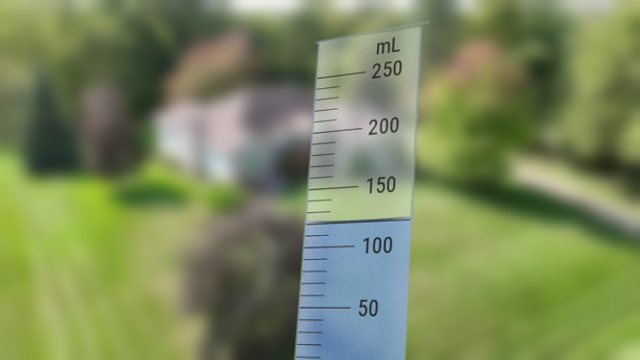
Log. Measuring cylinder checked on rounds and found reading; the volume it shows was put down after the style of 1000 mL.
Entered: 120 mL
